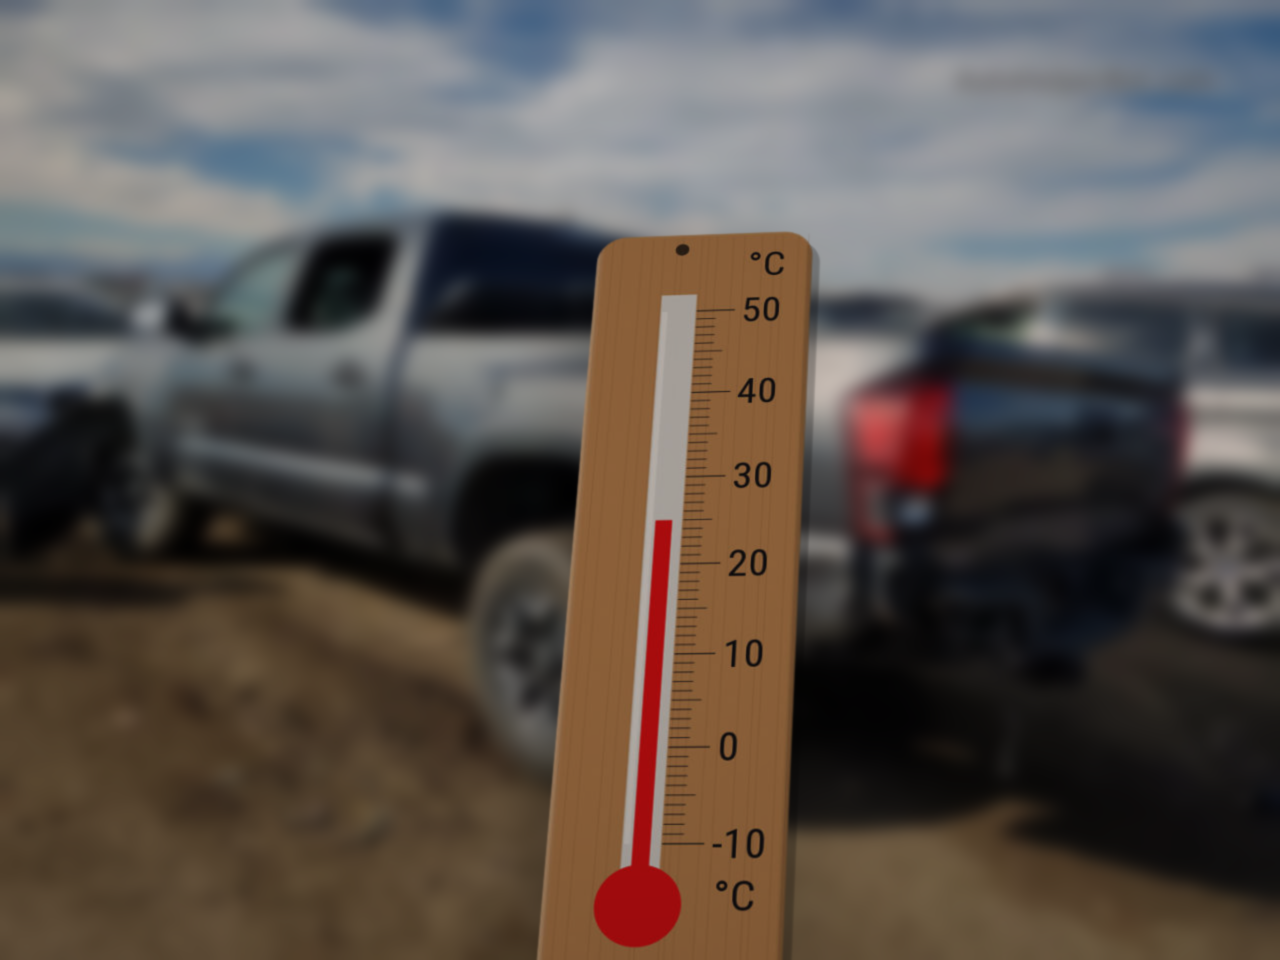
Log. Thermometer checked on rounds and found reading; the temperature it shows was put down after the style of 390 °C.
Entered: 25 °C
